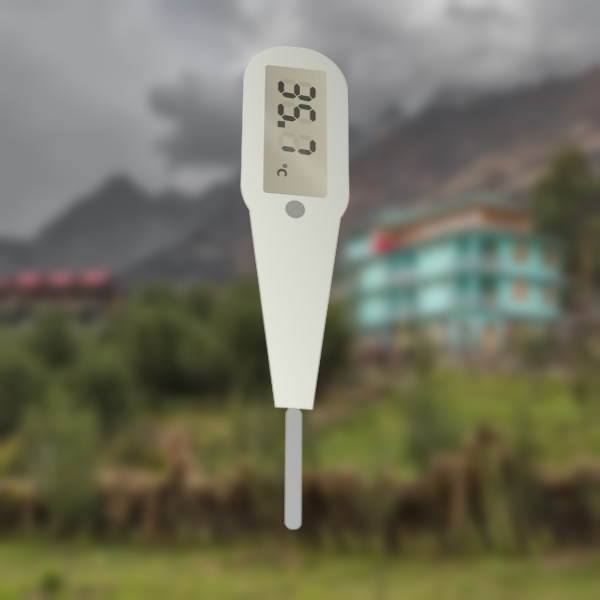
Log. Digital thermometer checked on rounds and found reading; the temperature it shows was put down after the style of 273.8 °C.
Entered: 35.7 °C
